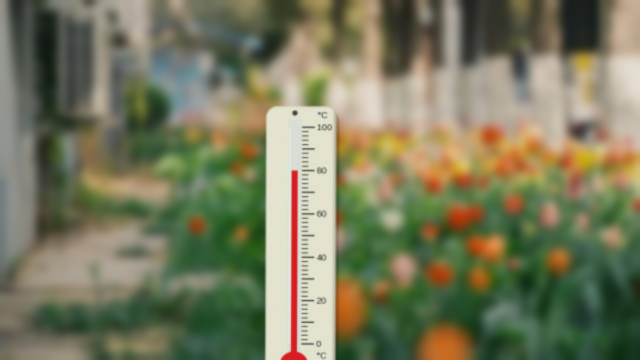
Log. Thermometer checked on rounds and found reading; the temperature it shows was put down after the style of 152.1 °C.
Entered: 80 °C
